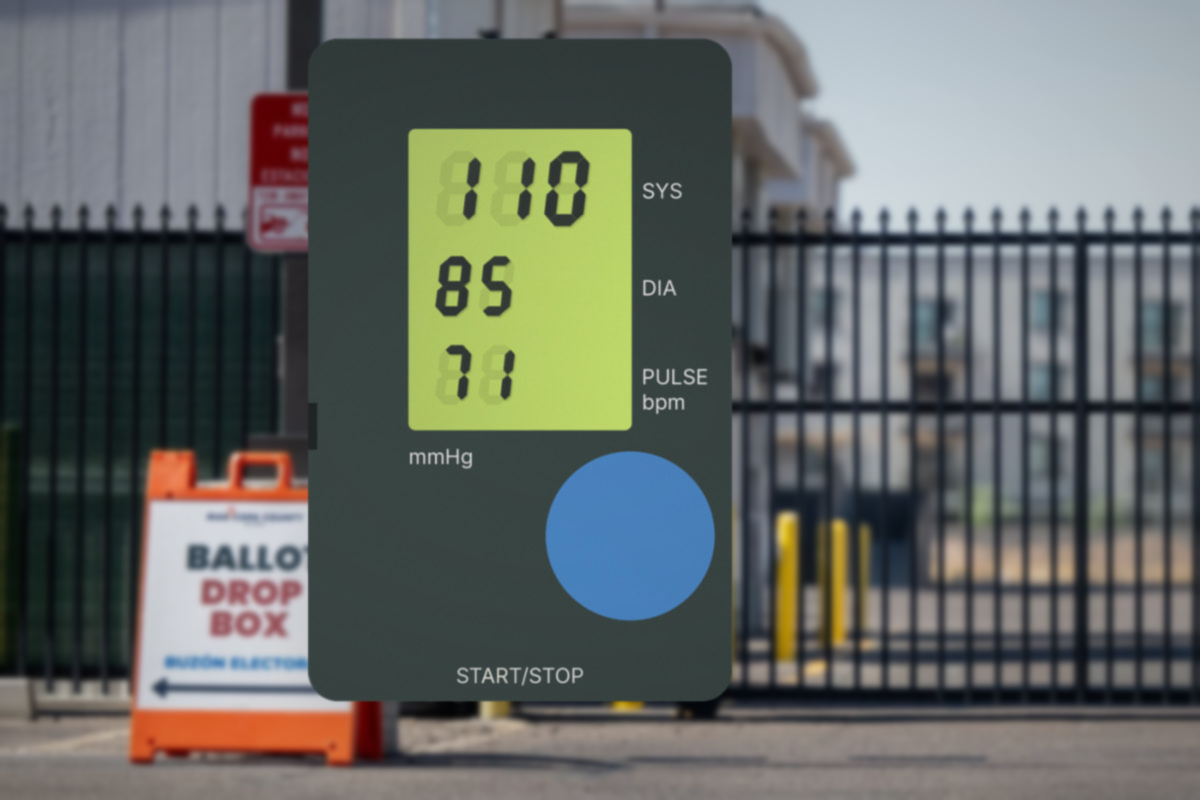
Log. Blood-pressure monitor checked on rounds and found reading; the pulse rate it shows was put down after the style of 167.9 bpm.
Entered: 71 bpm
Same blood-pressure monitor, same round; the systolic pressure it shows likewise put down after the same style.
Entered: 110 mmHg
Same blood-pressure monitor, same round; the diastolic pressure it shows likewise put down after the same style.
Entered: 85 mmHg
